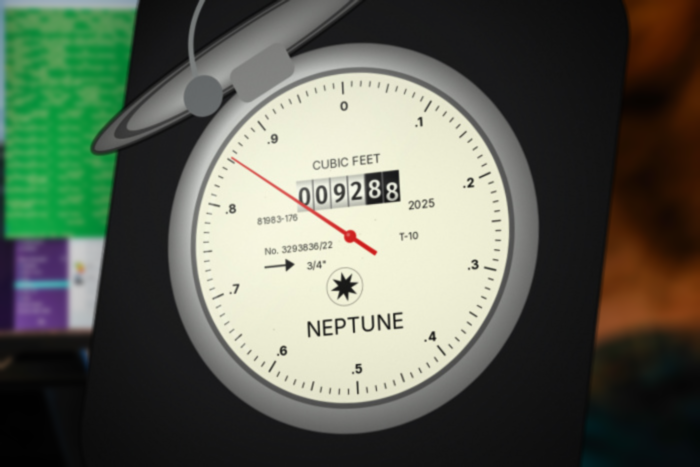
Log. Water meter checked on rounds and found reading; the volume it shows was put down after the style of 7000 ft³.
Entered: 9287.85 ft³
